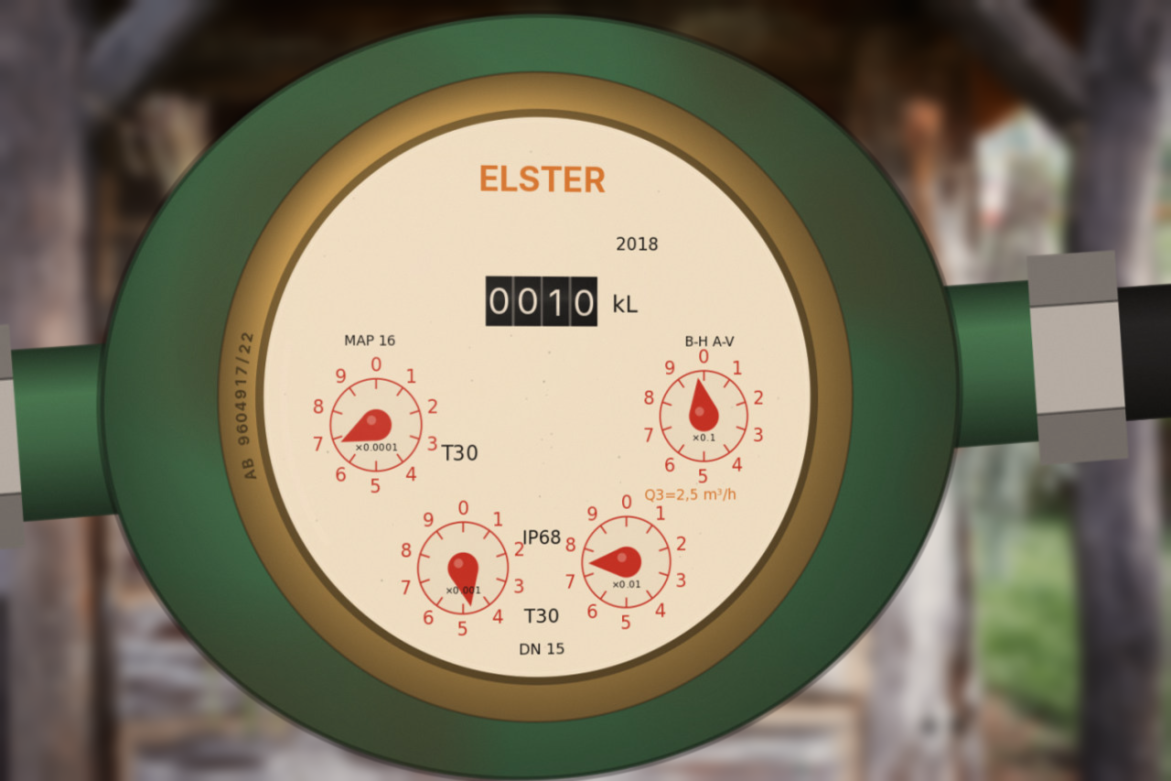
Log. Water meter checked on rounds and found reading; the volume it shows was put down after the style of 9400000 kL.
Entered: 9.9746 kL
